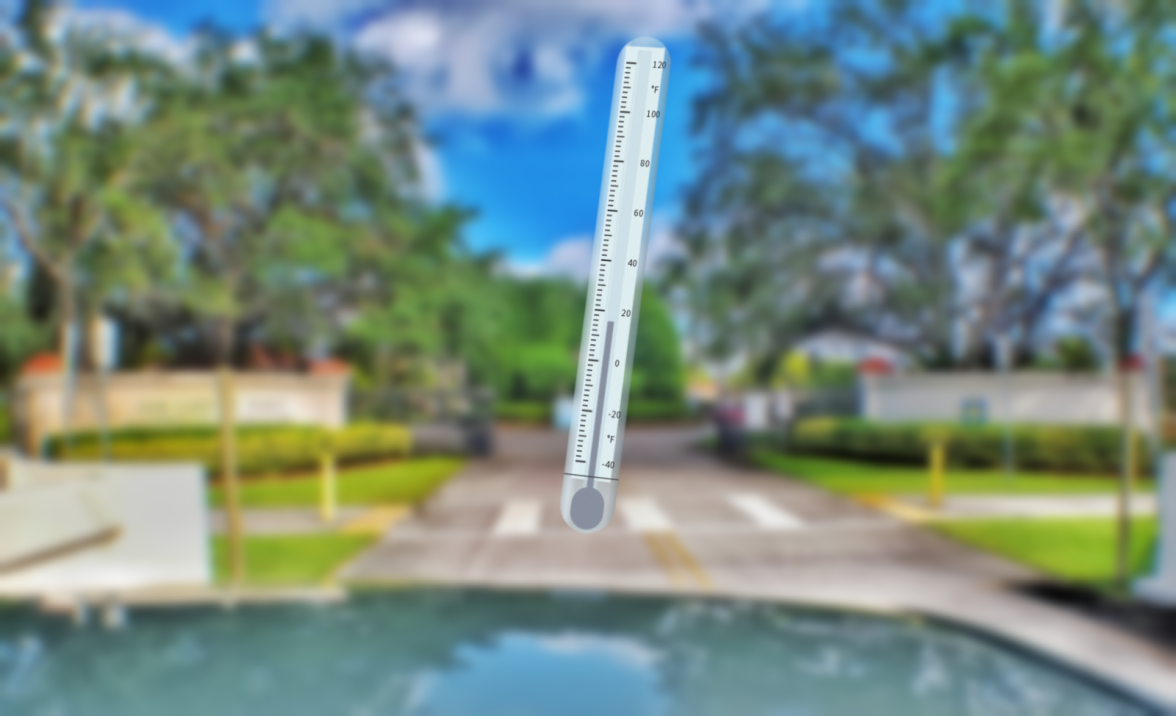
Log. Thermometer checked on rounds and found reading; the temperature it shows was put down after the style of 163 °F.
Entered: 16 °F
